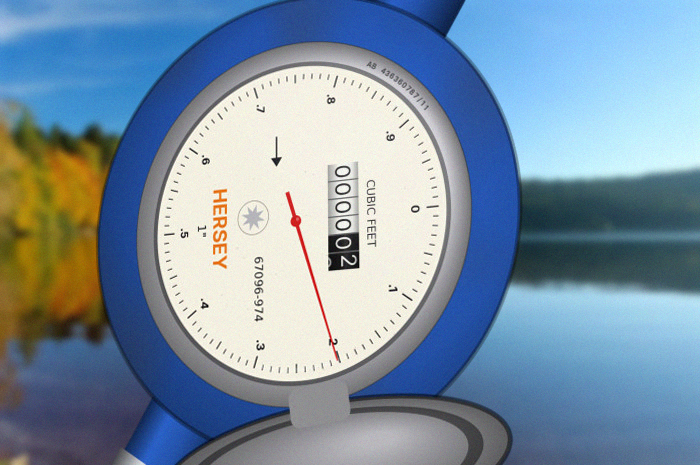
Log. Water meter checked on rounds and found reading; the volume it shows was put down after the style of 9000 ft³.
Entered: 2.20 ft³
